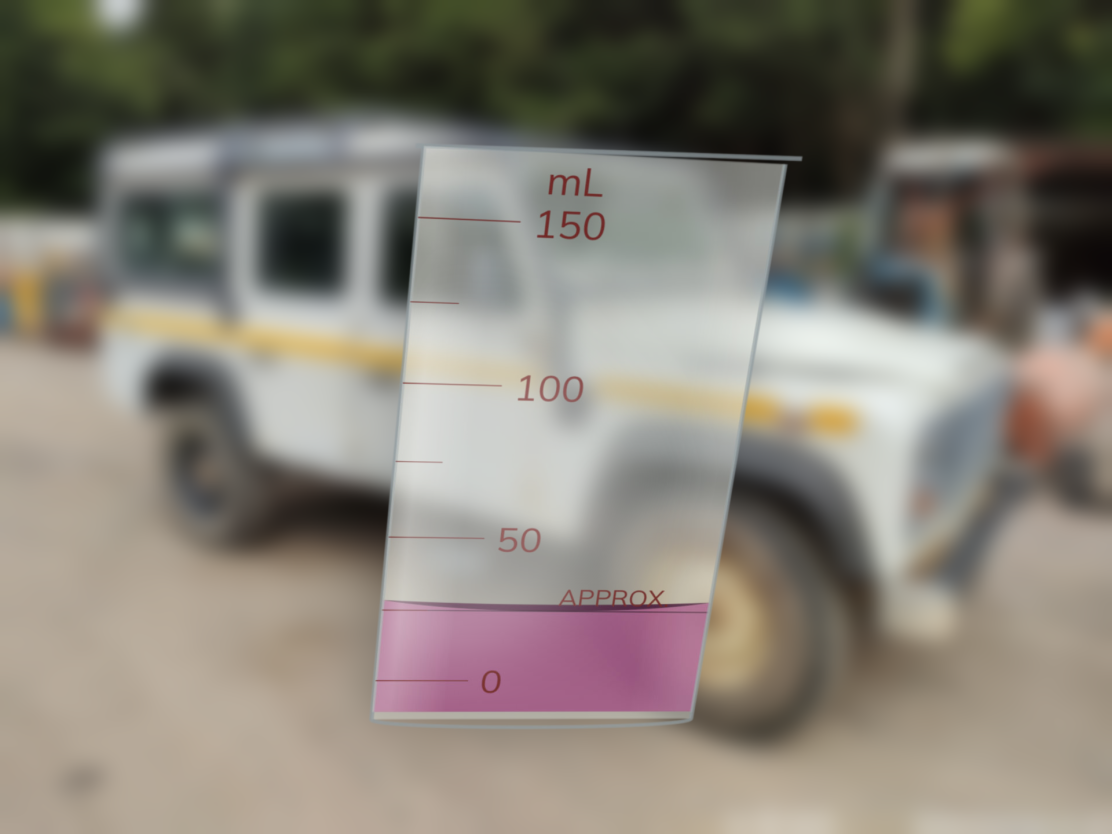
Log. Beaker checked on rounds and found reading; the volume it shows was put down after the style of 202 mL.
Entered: 25 mL
